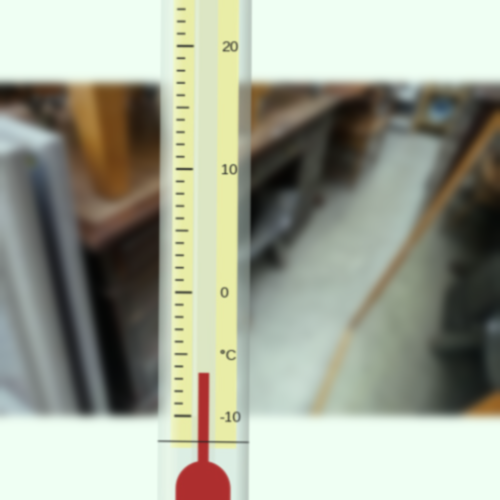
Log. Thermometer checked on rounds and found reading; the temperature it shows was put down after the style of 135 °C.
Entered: -6.5 °C
